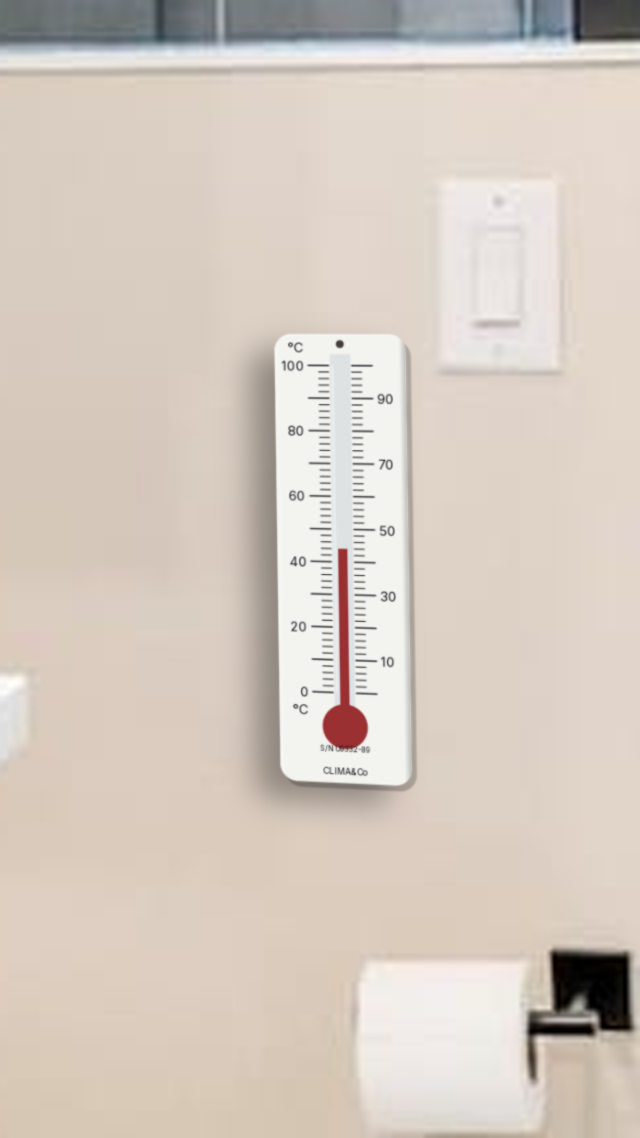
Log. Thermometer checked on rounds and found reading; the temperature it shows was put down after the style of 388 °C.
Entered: 44 °C
